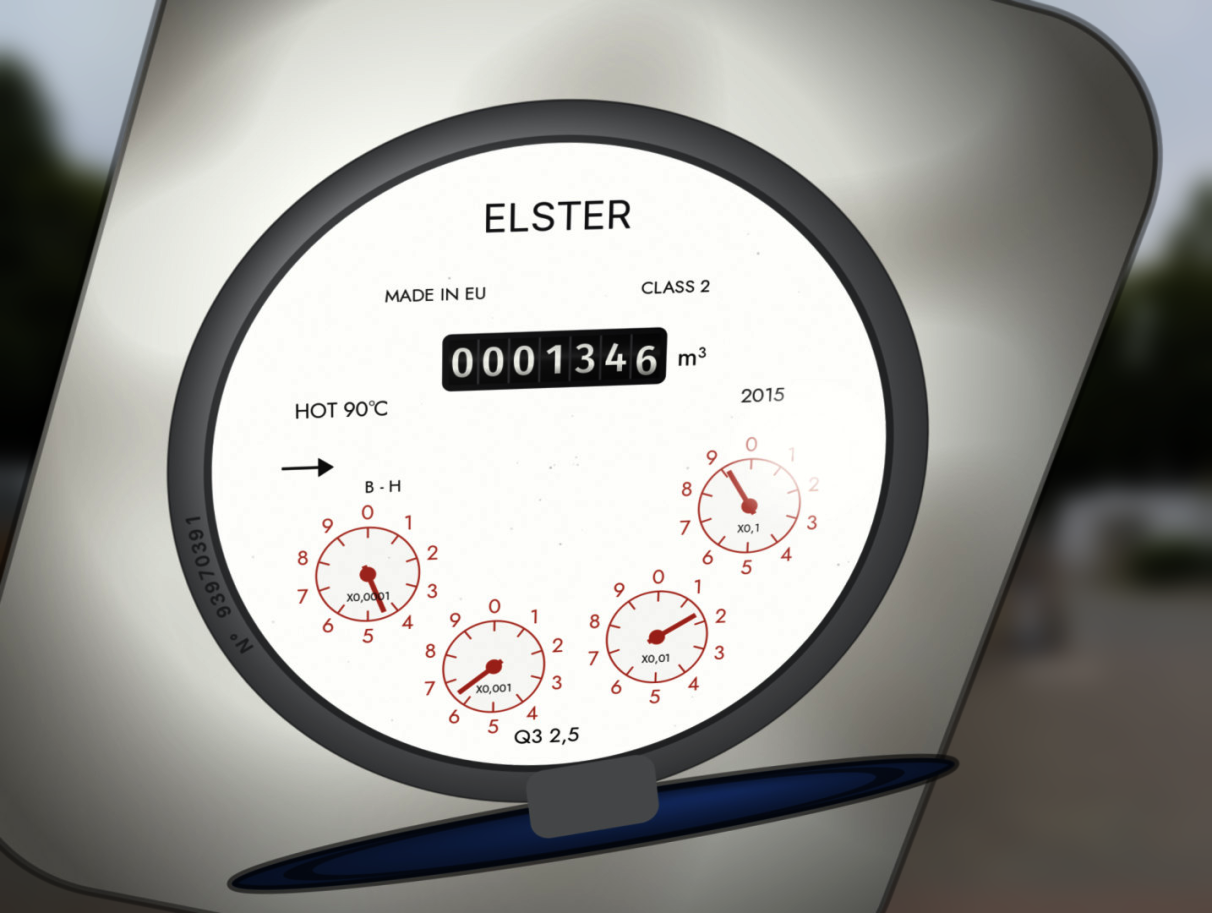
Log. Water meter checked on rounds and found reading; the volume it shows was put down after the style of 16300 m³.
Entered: 1345.9164 m³
